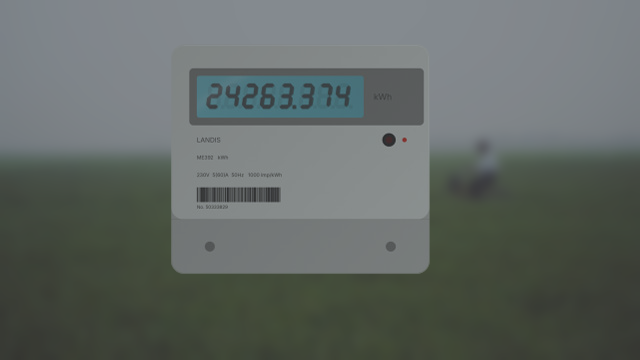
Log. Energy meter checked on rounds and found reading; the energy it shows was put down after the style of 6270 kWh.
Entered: 24263.374 kWh
